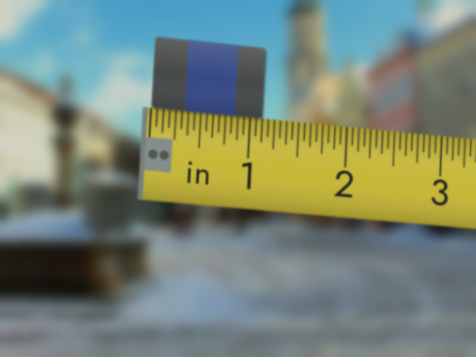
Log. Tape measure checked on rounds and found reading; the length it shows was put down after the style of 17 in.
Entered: 1.125 in
